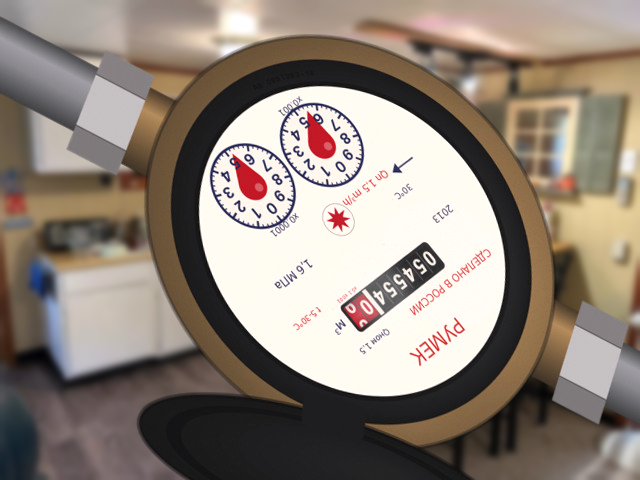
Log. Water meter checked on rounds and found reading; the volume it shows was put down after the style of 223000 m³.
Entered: 54554.0855 m³
